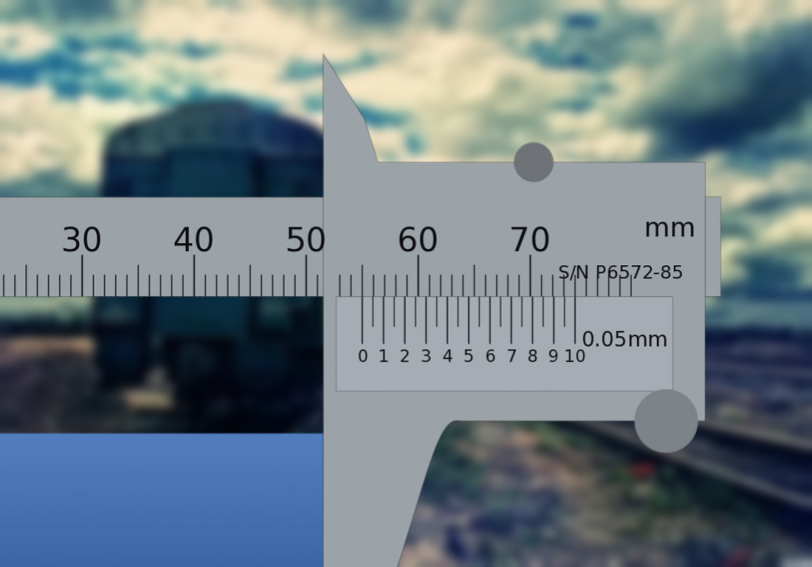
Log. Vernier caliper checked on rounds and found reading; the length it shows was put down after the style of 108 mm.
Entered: 55.0 mm
